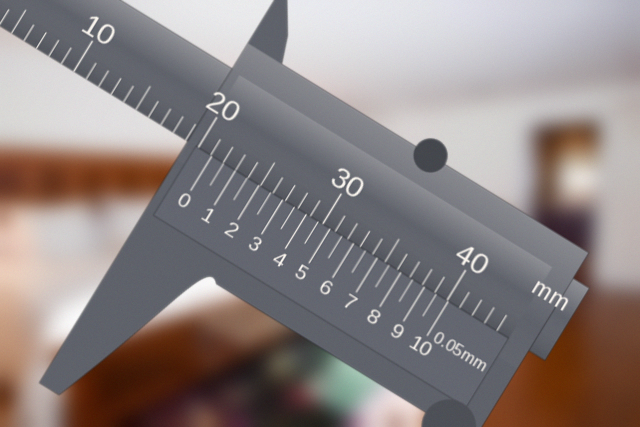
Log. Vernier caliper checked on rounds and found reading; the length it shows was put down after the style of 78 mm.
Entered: 21.1 mm
